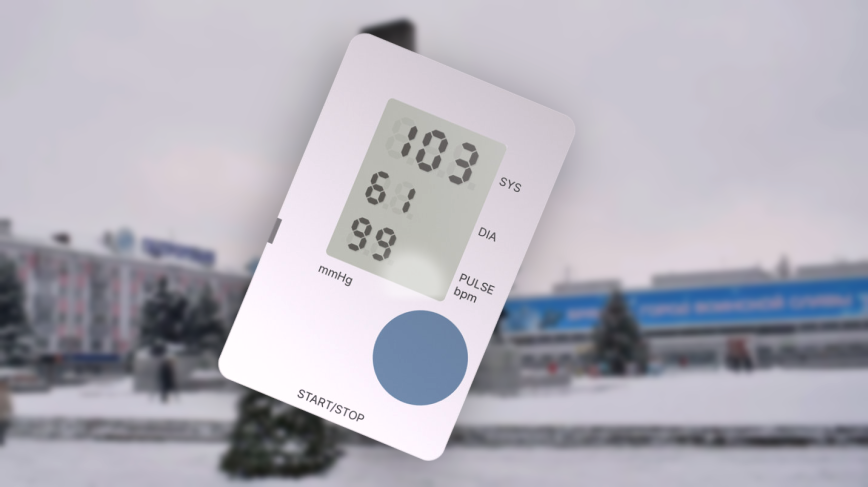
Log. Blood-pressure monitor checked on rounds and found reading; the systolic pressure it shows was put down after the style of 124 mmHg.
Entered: 103 mmHg
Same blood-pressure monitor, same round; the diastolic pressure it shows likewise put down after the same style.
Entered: 61 mmHg
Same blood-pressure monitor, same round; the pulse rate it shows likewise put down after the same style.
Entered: 99 bpm
